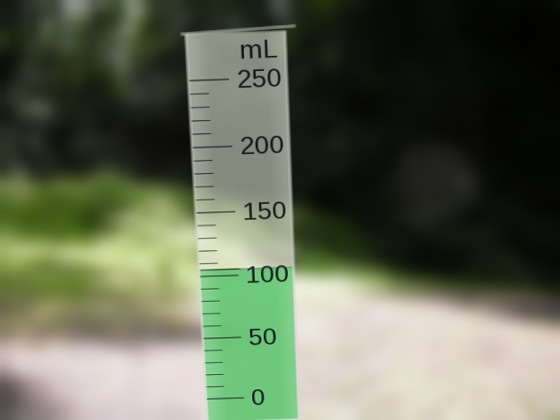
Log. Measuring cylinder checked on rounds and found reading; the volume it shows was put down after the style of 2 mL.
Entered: 105 mL
